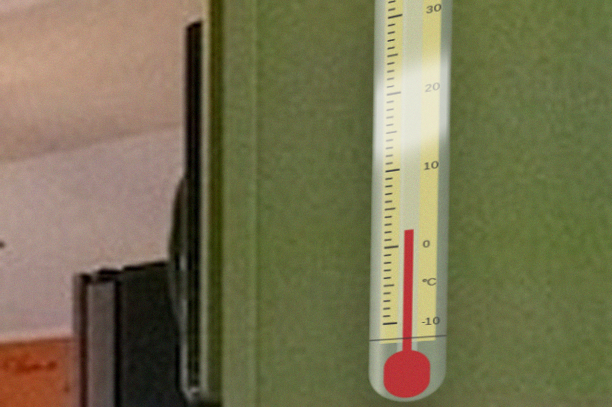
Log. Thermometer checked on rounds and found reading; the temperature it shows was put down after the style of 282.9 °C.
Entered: 2 °C
